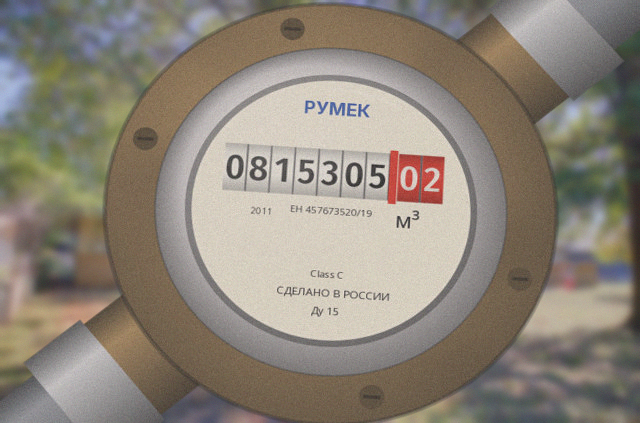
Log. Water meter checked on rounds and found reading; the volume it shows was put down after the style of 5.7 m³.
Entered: 815305.02 m³
